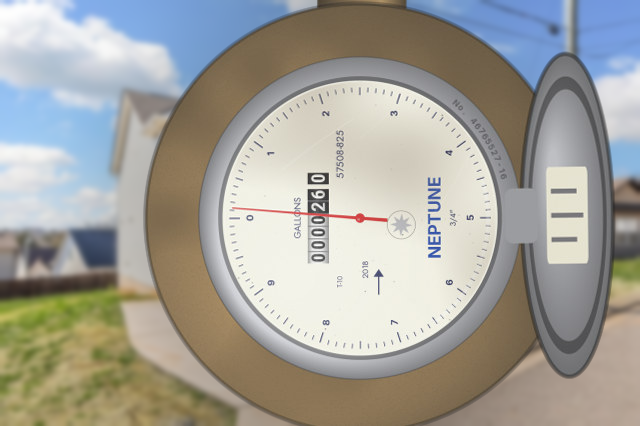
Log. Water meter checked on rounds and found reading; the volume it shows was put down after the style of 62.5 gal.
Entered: 260.1 gal
